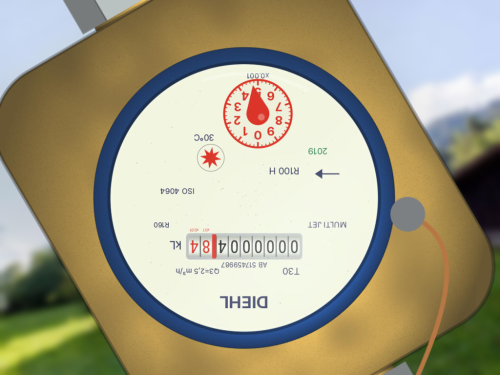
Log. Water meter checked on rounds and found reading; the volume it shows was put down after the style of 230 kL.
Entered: 4.844 kL
